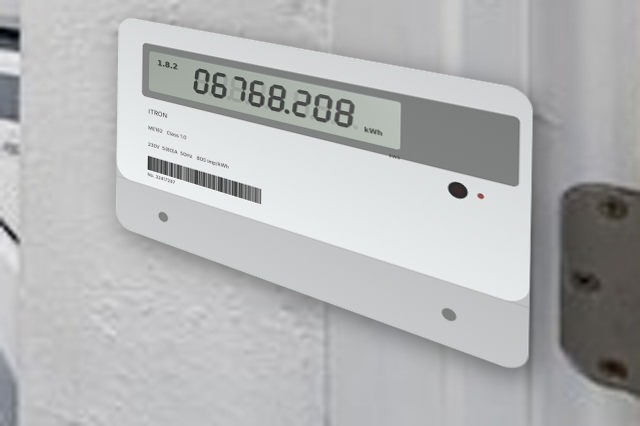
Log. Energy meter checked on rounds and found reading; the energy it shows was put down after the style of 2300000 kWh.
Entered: 6768.208 kWh
